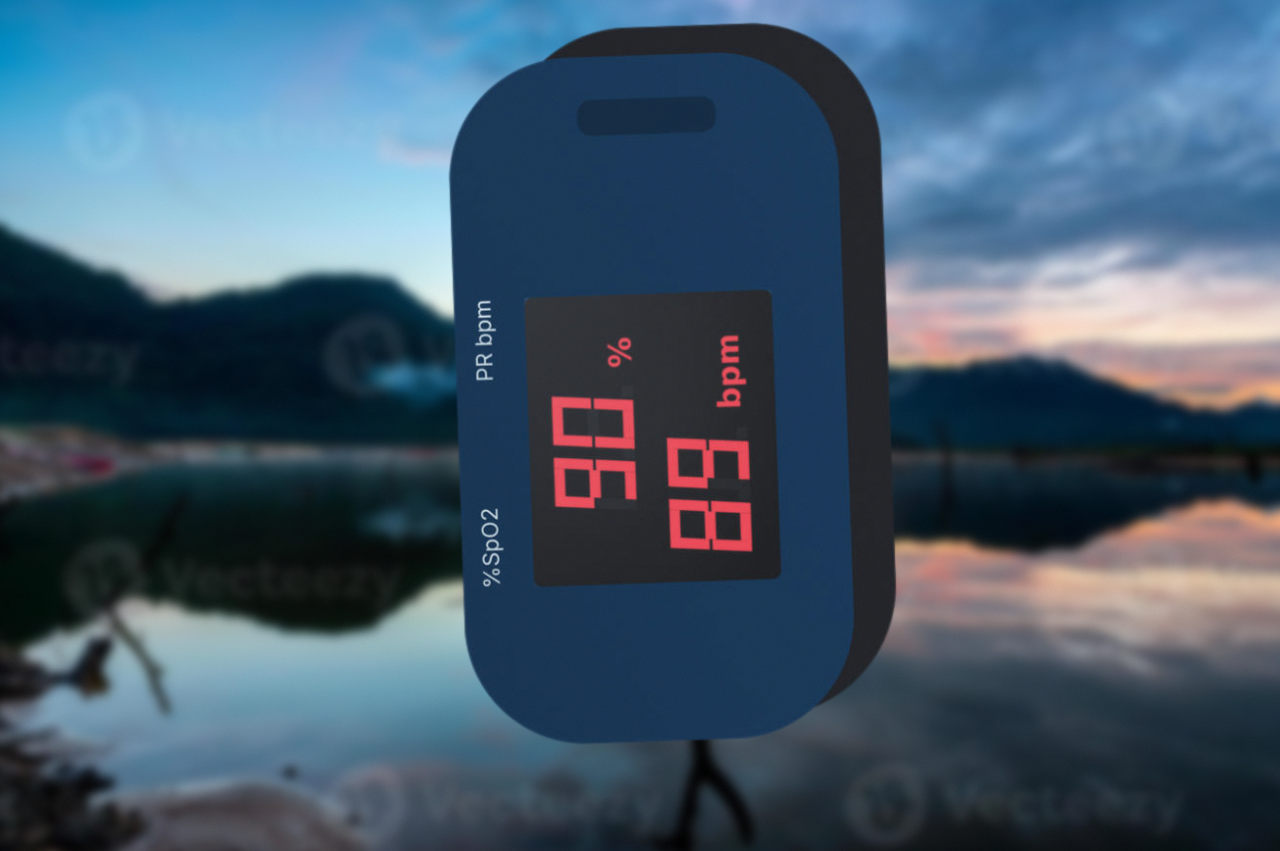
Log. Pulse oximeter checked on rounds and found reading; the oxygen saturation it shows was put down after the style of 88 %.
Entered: 90 %
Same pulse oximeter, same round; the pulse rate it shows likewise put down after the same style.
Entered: 89 bpm
